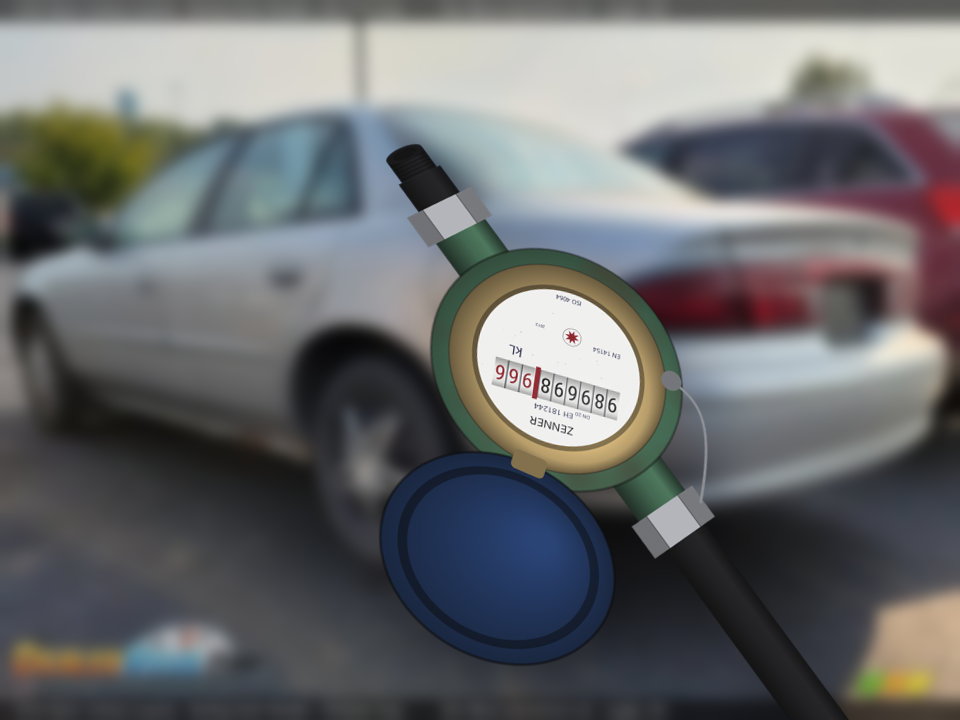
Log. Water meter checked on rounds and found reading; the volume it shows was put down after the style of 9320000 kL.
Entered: 989698.966 kL
